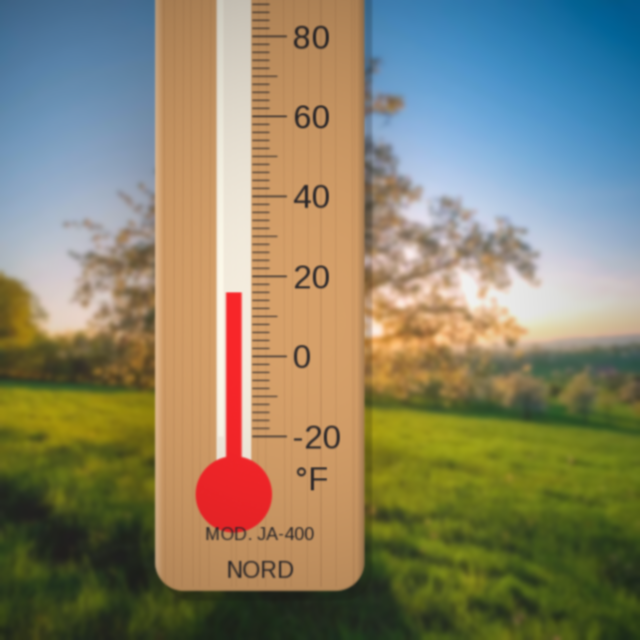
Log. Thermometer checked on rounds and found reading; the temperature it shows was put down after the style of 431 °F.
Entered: 16 °F
